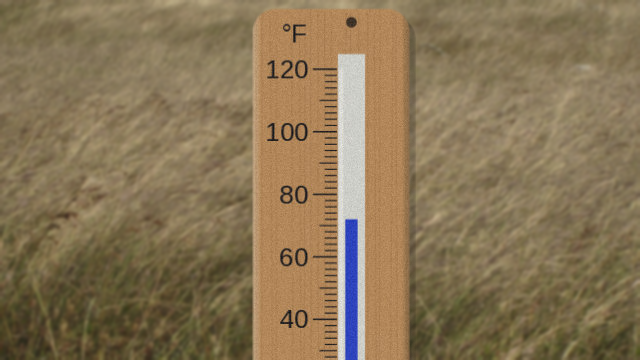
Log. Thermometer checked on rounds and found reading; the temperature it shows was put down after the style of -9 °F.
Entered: 72 °F
